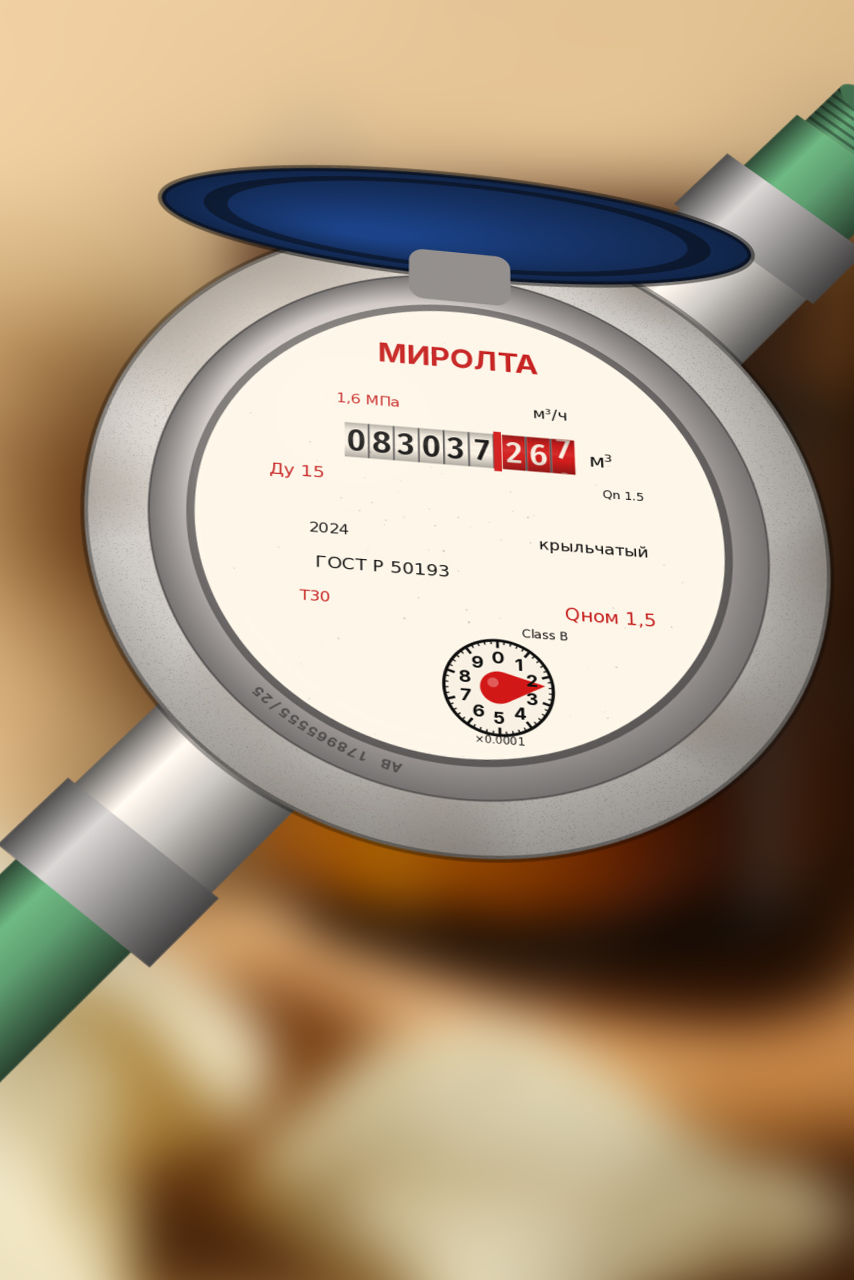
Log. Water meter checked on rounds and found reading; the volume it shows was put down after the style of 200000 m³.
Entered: 83037.2672 m³
